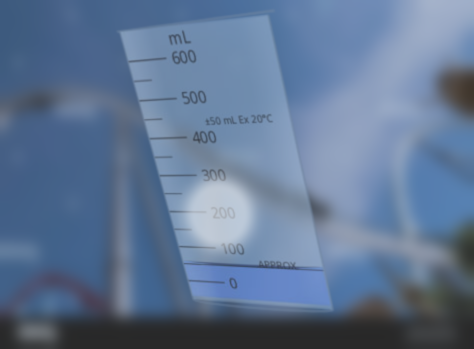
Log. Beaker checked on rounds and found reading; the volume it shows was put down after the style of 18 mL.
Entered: 50 mL
